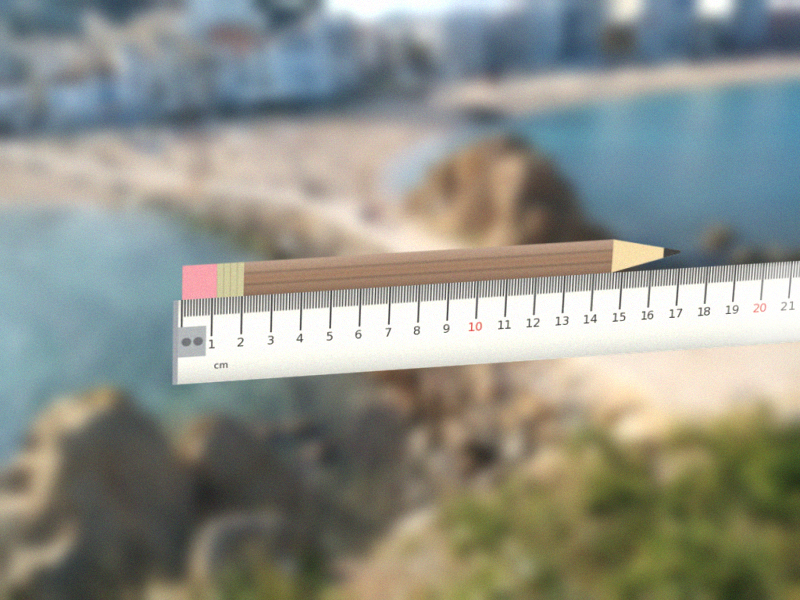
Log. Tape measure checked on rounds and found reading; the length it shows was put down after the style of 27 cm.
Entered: 17 cm
